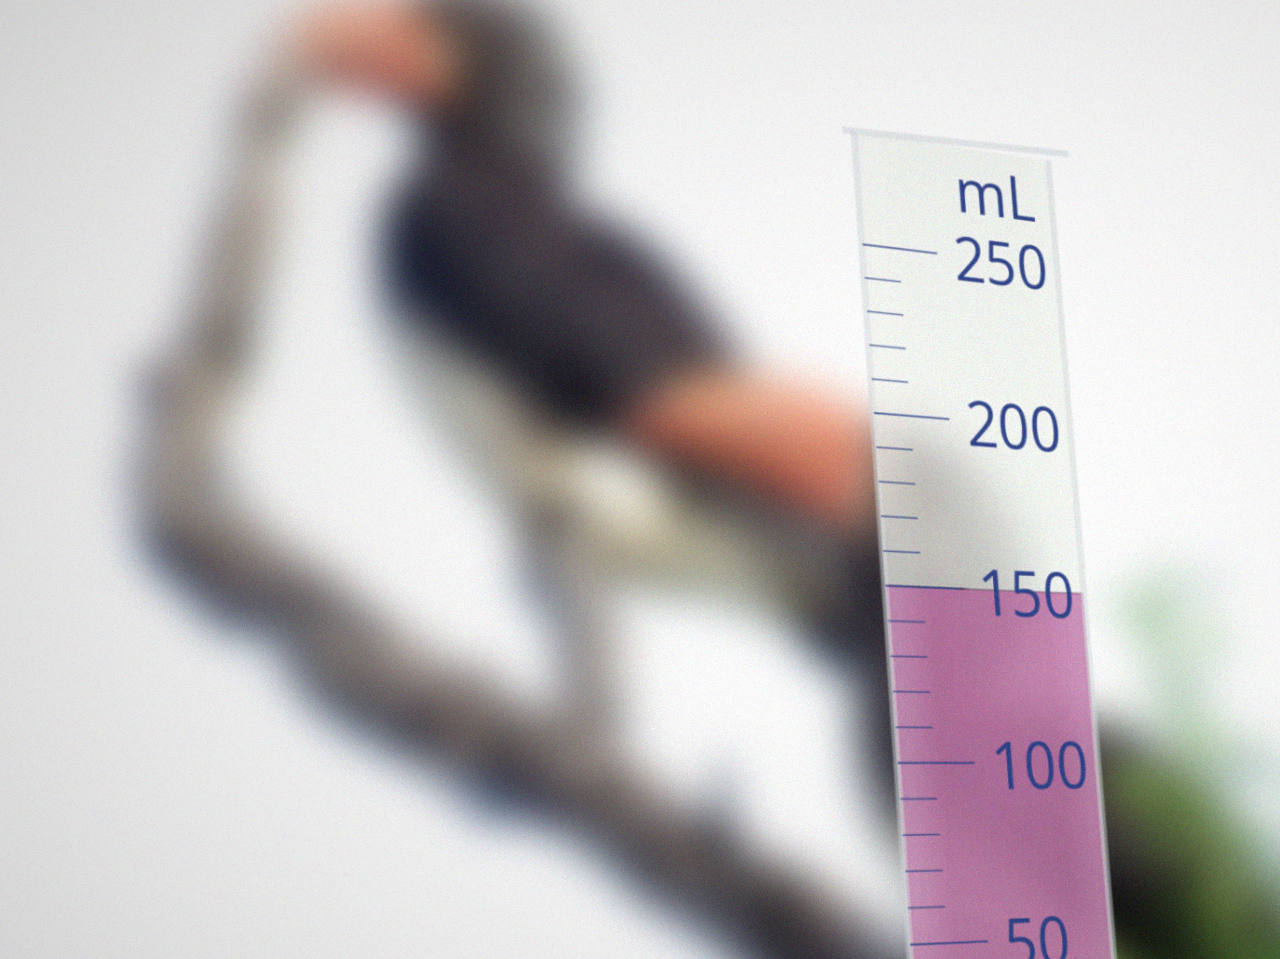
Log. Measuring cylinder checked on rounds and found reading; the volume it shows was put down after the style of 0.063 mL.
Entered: 150 mL
